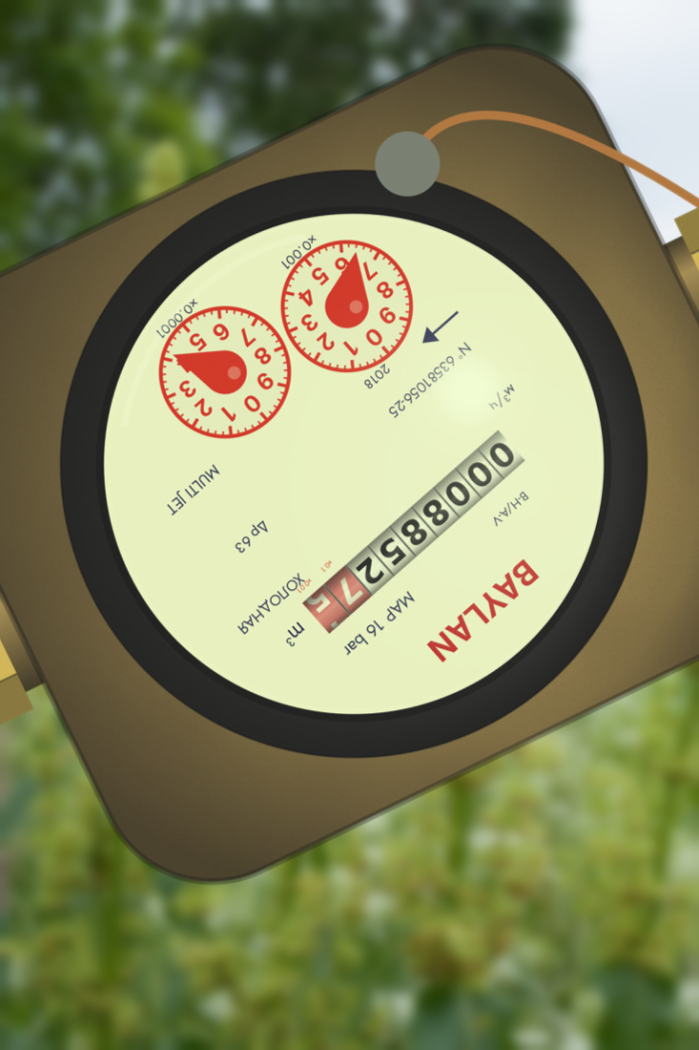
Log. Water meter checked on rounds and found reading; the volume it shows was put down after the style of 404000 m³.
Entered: 8852.7464 m³
